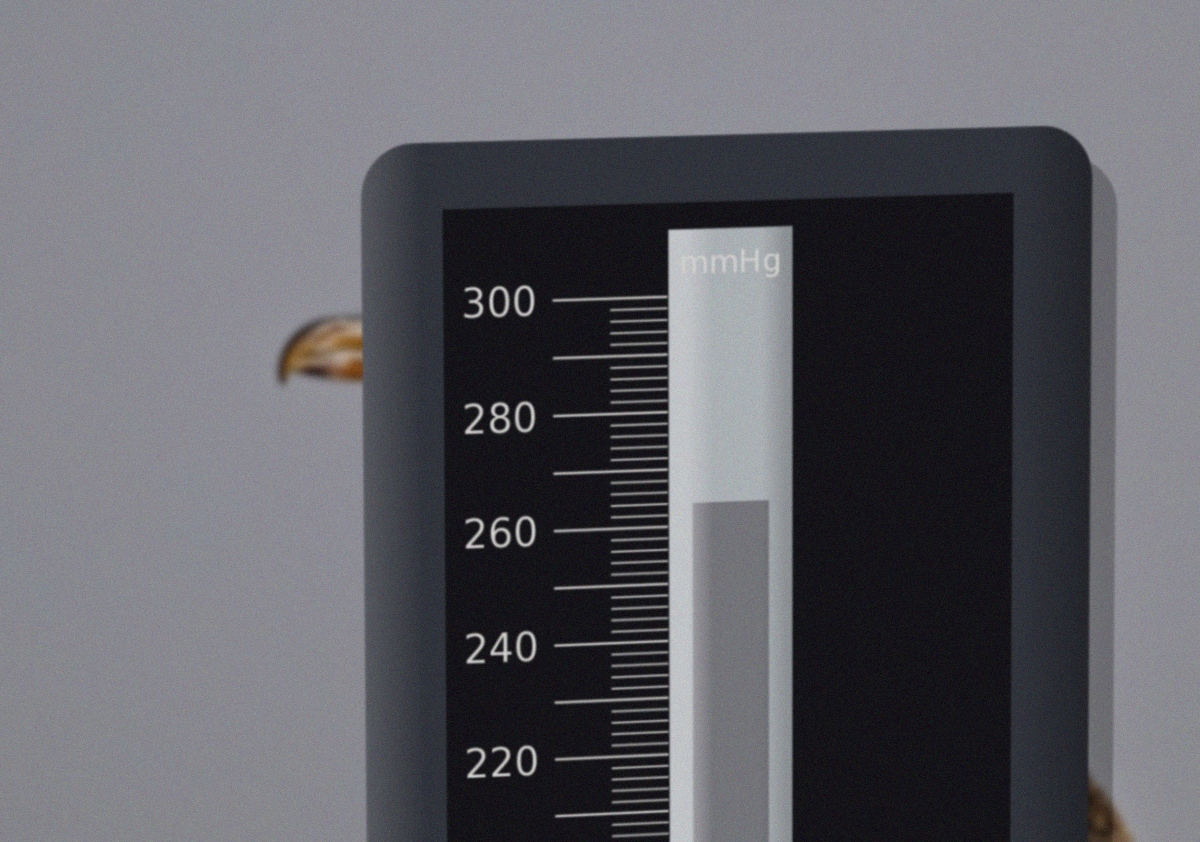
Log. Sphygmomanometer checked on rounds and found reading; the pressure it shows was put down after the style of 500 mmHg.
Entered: 264 mmHg
